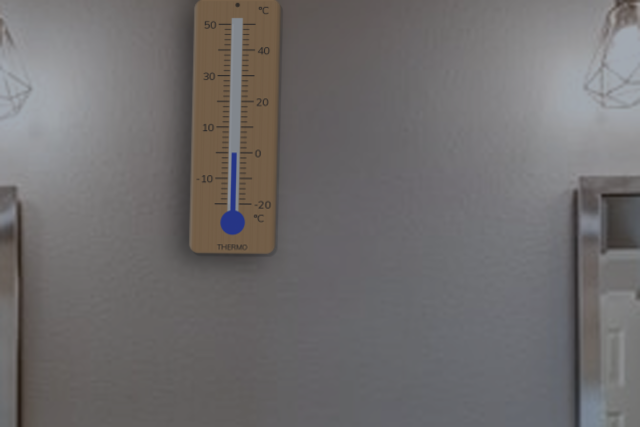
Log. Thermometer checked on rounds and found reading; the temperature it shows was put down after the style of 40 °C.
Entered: 0 °C
